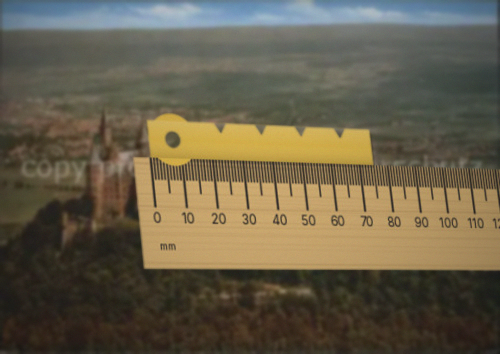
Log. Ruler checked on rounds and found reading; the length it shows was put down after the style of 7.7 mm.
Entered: 75 mm
